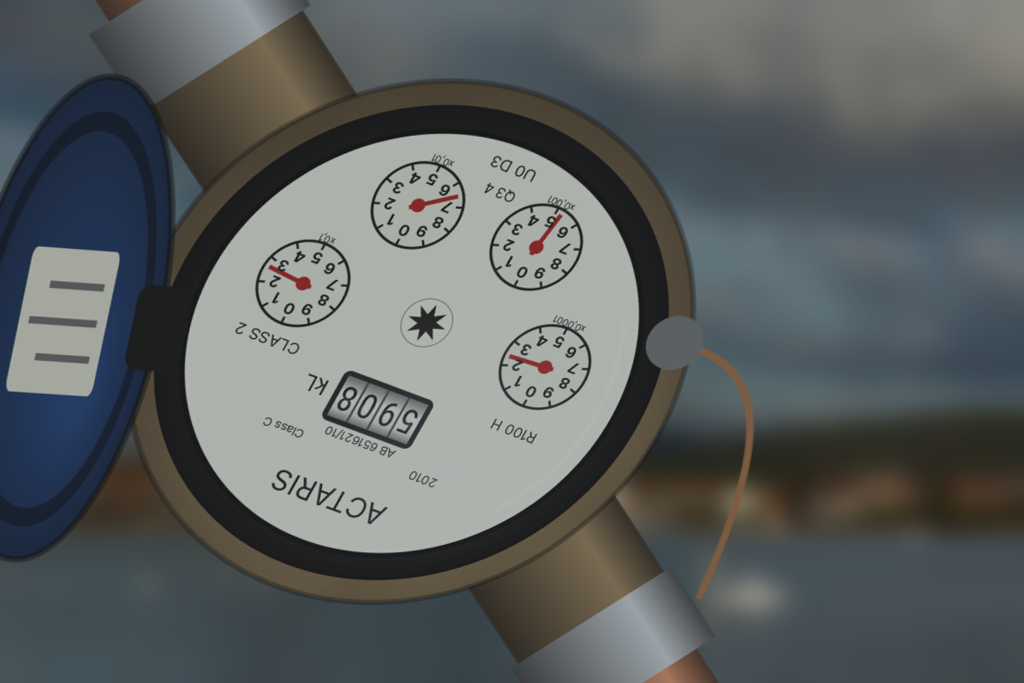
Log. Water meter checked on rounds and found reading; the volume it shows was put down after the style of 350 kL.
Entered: 5908.2652 kL
